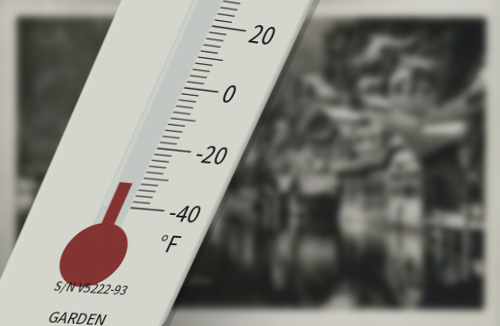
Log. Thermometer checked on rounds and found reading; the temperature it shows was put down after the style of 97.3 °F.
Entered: -32 °F
